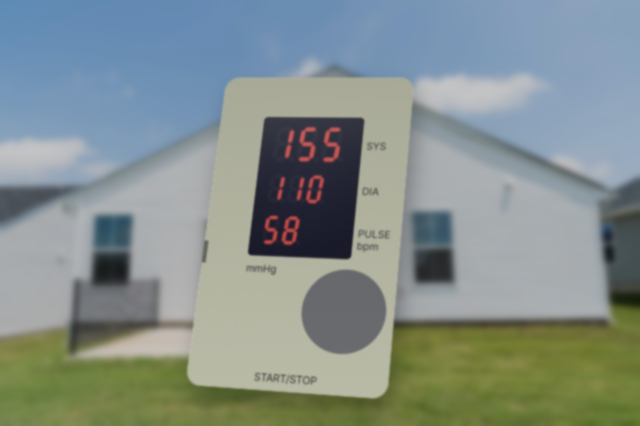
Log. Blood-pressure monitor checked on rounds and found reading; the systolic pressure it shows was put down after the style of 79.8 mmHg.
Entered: 155 mmHg
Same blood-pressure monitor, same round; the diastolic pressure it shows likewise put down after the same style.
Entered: 110 mmHg
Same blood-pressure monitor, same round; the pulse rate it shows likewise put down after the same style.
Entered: 58 bpm
